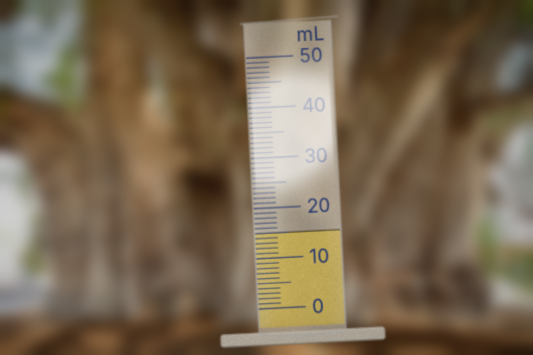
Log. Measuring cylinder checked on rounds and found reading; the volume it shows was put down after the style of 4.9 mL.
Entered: 15 mL
